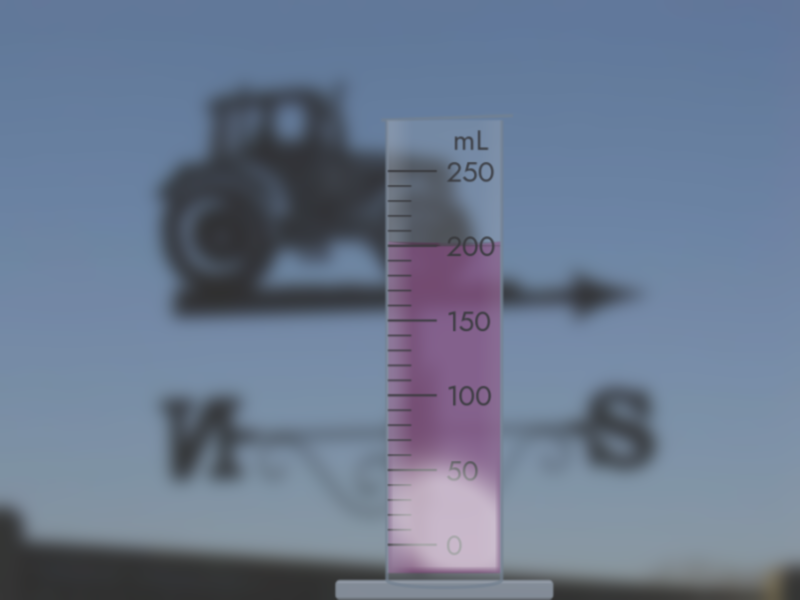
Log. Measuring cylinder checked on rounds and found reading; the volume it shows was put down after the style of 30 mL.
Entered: 200 mL
